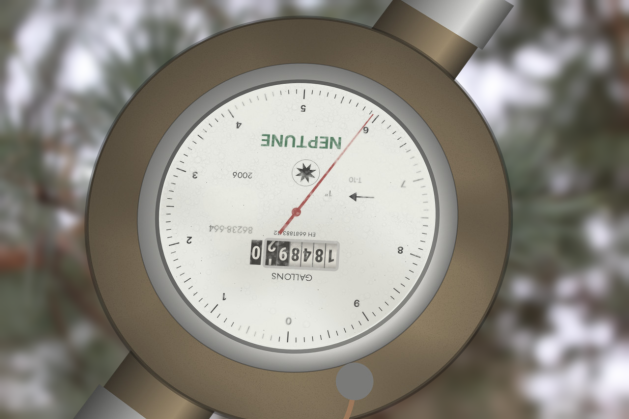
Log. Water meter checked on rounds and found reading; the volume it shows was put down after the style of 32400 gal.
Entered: 1848915.9 gal
